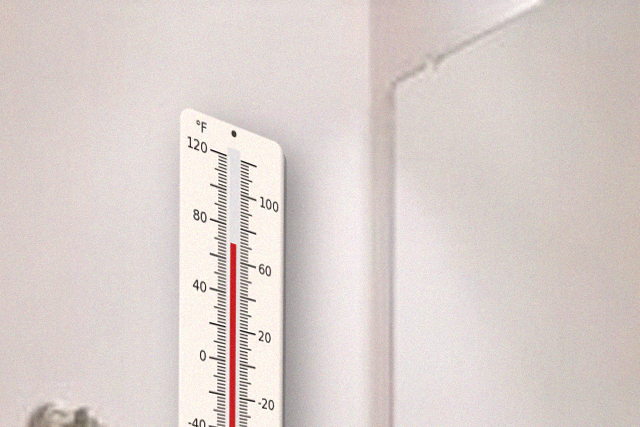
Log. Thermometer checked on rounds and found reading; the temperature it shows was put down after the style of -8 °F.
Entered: 70 °F
